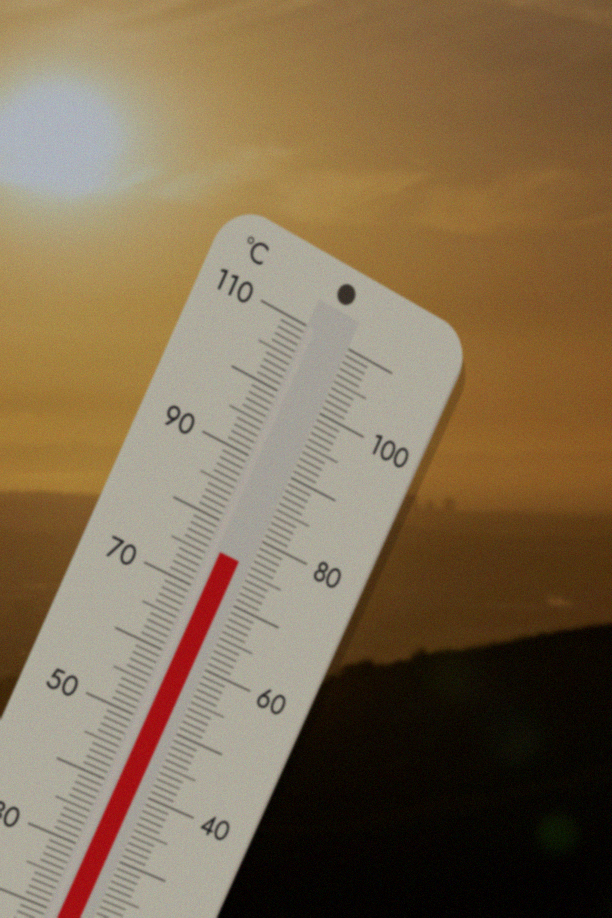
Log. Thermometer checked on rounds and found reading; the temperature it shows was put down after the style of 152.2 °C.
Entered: 76 °C
